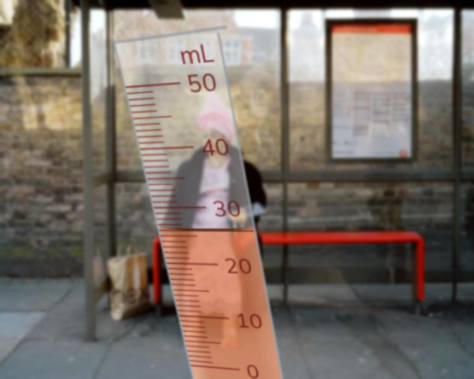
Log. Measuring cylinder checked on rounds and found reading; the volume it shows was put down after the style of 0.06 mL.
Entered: 26 mL
